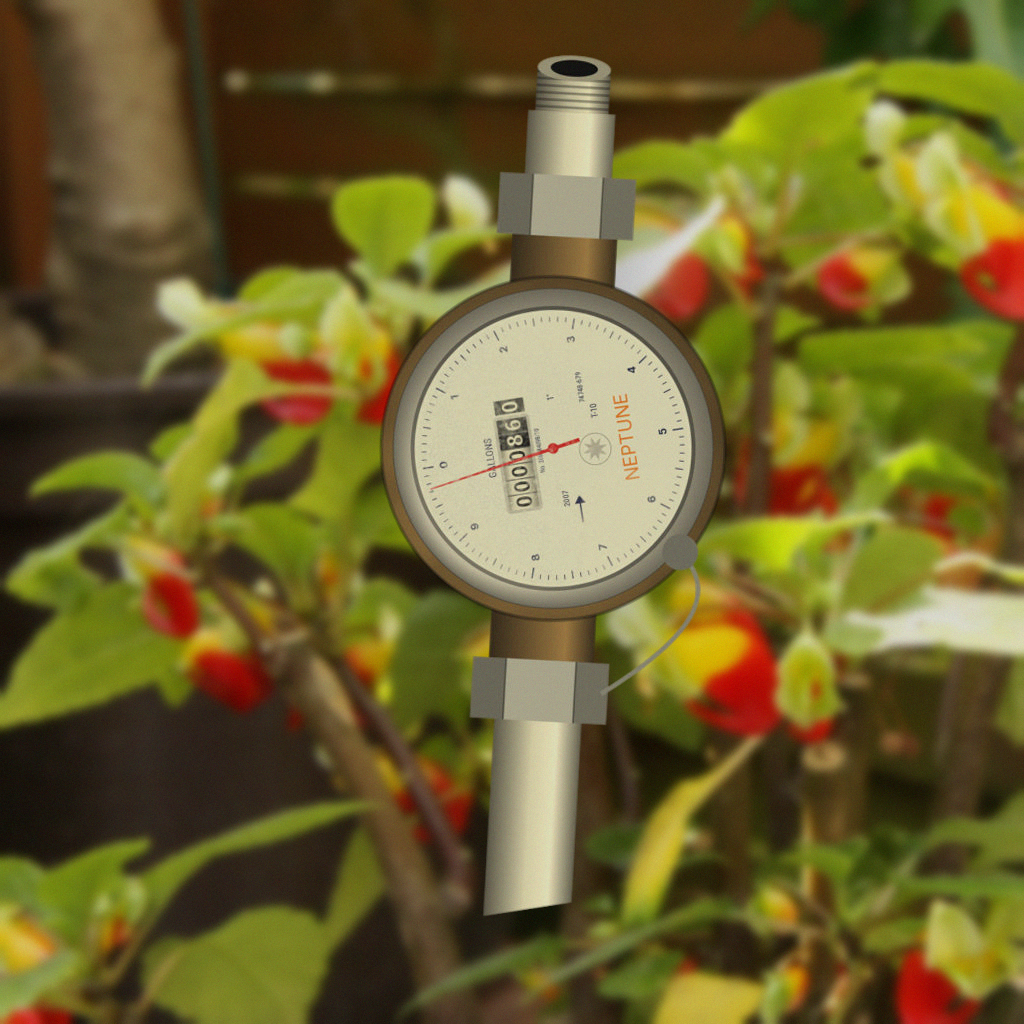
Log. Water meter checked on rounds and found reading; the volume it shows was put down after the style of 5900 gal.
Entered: 859.7 gal
